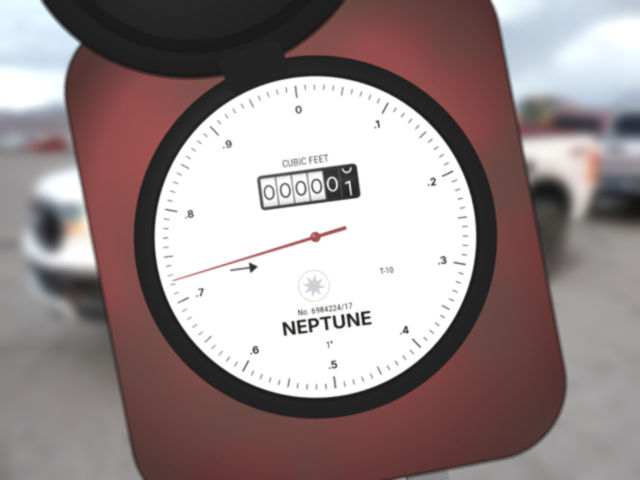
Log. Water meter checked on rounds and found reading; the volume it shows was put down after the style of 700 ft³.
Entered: 0.72 ft³
